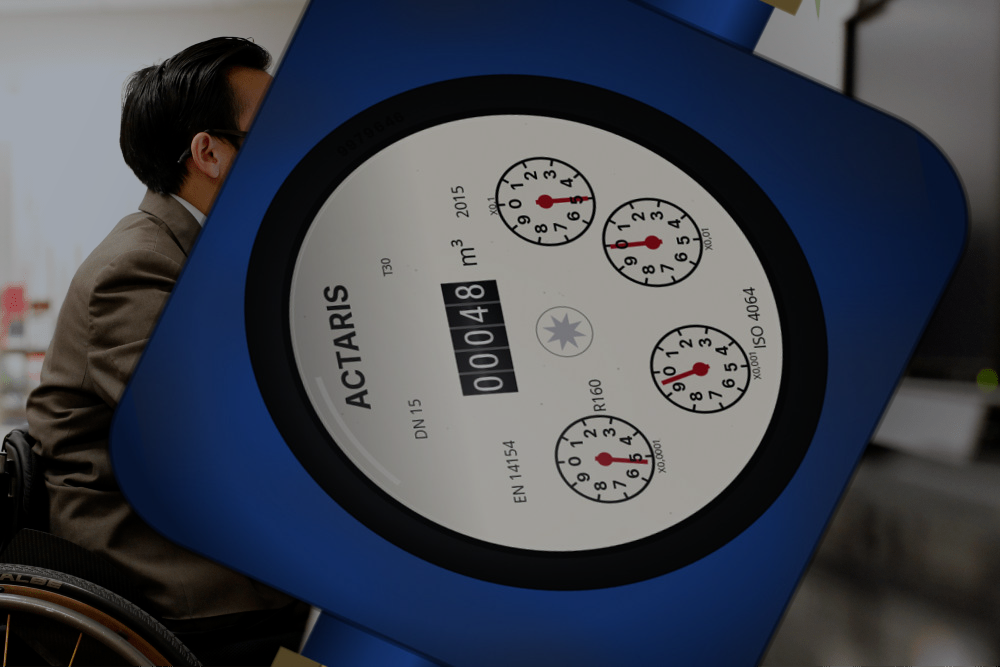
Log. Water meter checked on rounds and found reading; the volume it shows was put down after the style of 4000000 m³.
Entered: 48.4995 m³
